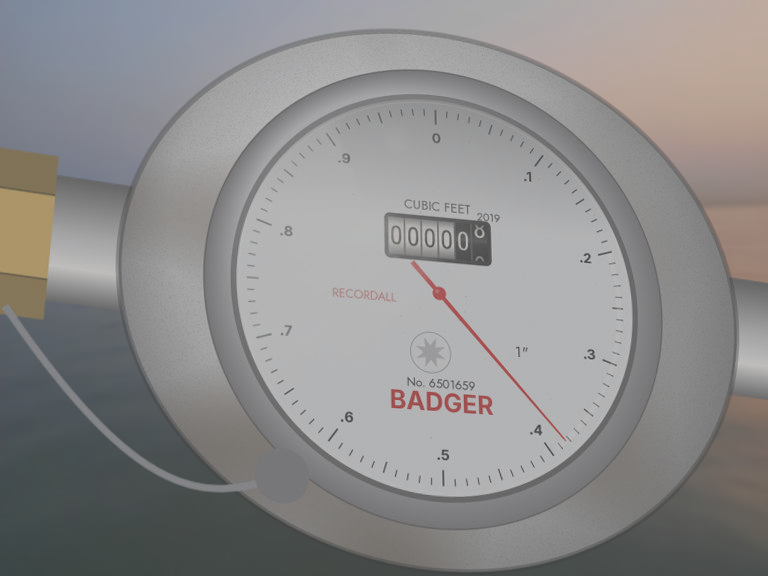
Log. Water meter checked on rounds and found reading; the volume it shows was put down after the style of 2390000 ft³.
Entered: 8.38 ft³
